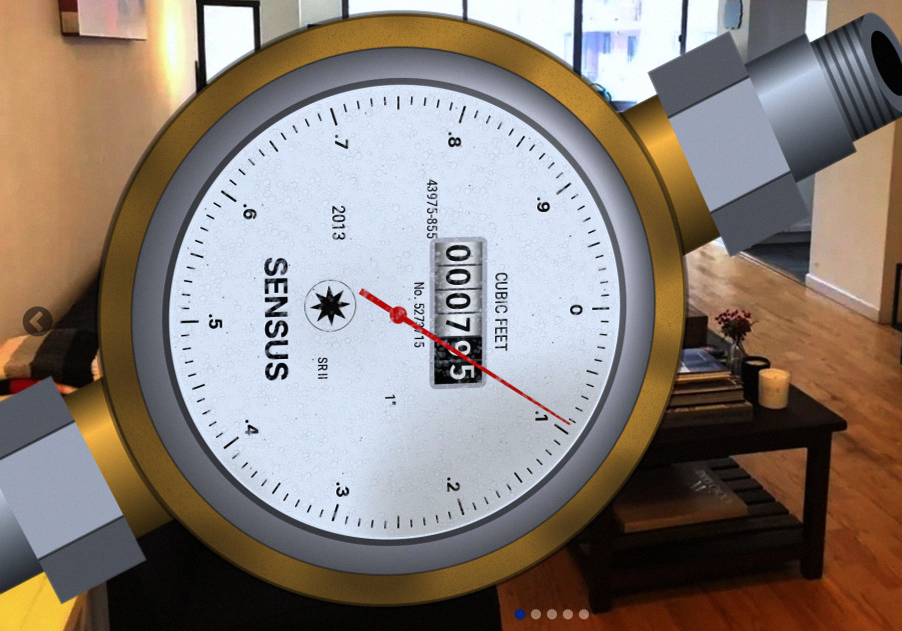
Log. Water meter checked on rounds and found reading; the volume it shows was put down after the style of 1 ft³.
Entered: 795.09 ft³
